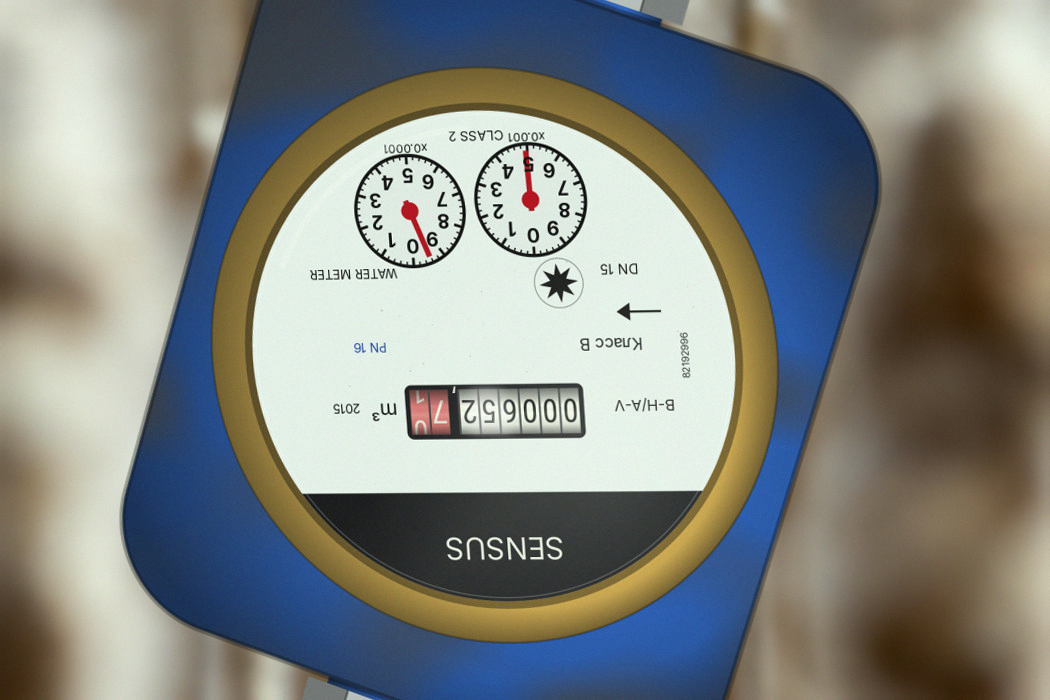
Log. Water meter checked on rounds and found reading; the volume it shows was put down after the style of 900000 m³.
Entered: 652.7049 m³
